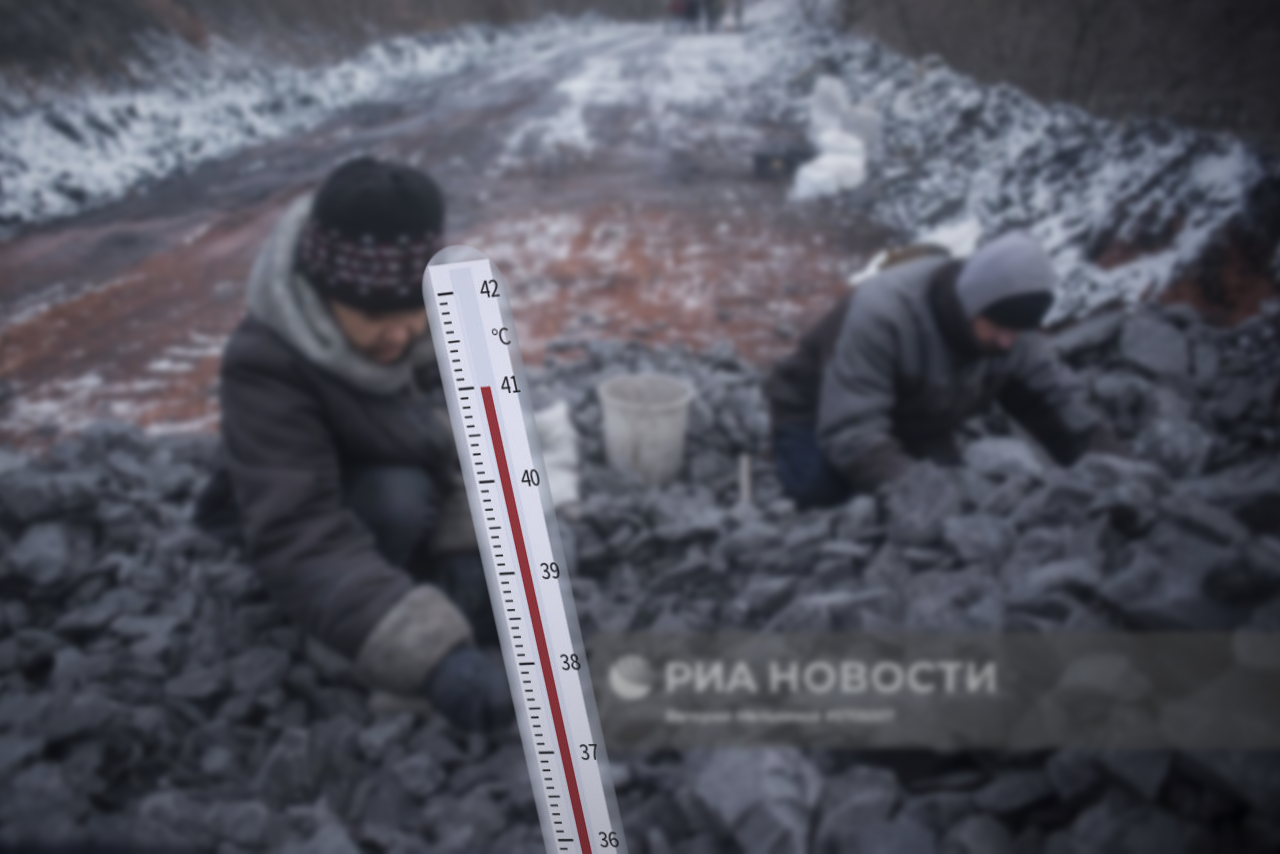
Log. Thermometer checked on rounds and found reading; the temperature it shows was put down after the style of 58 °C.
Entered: 41 °C
